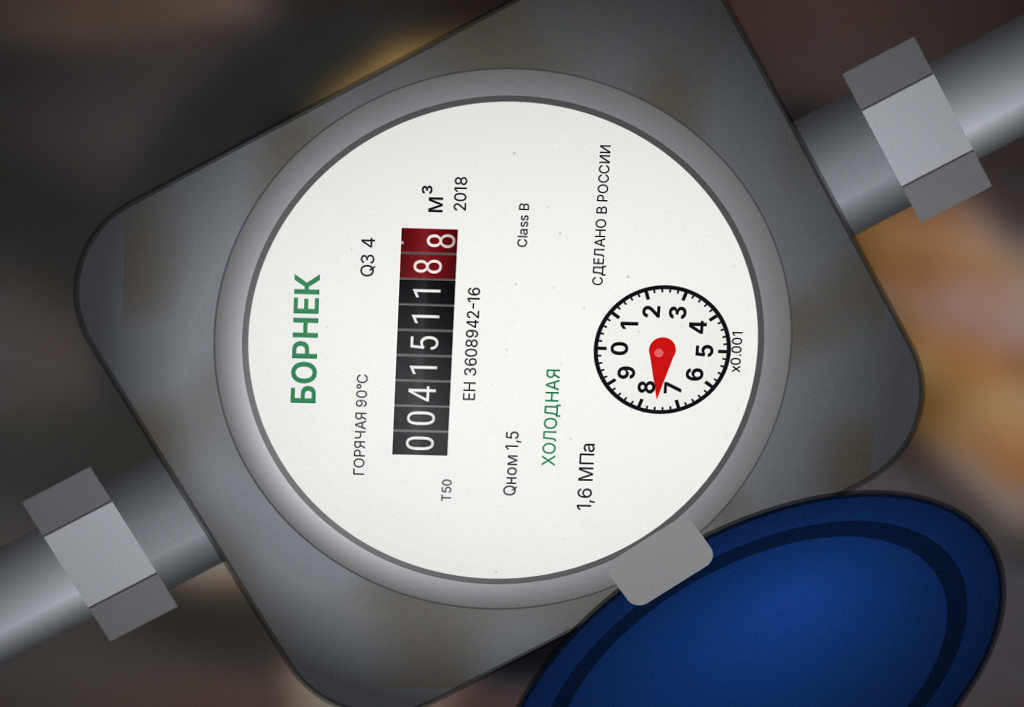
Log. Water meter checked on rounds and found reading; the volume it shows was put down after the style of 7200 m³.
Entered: 41511.877 m³
